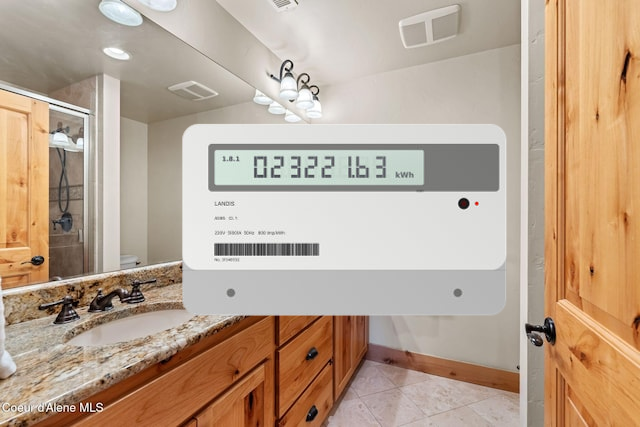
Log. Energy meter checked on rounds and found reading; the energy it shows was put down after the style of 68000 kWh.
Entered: 23221.63 kWh
